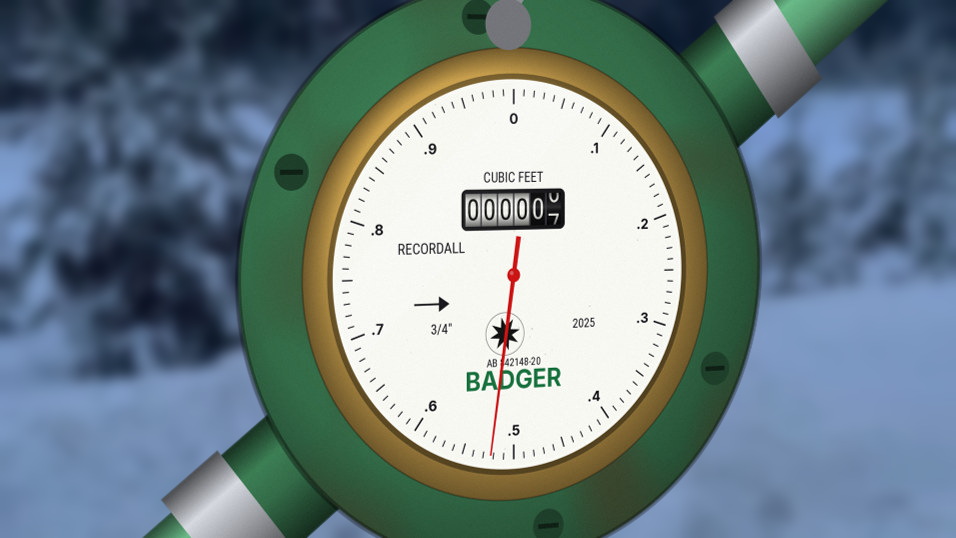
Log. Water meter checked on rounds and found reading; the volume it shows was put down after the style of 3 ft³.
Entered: 6.52 ft³
